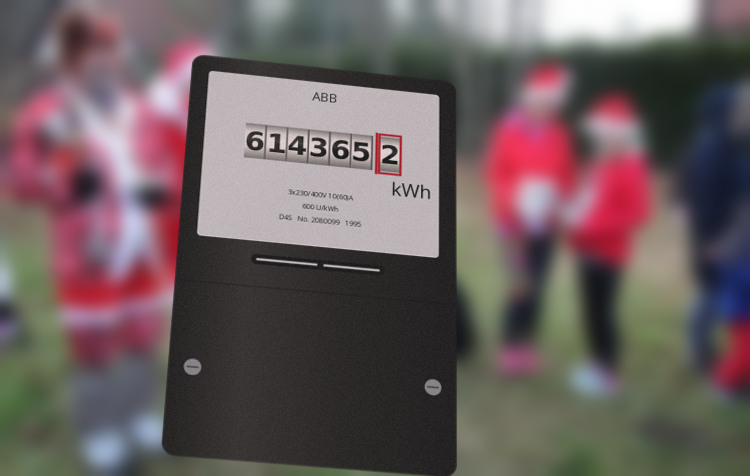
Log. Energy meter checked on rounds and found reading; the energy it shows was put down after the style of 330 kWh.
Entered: 614365.2 kWh
